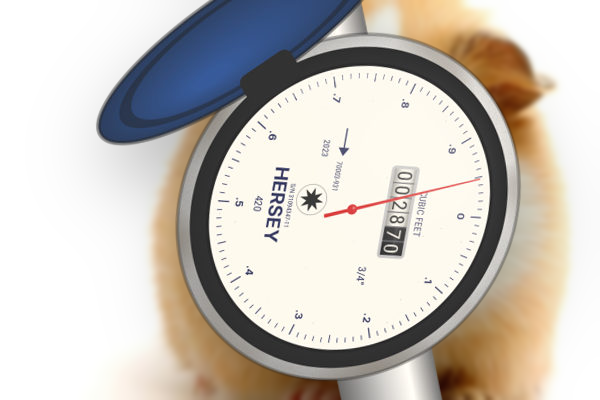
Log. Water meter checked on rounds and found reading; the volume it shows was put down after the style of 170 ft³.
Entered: 2869.95 ft³
